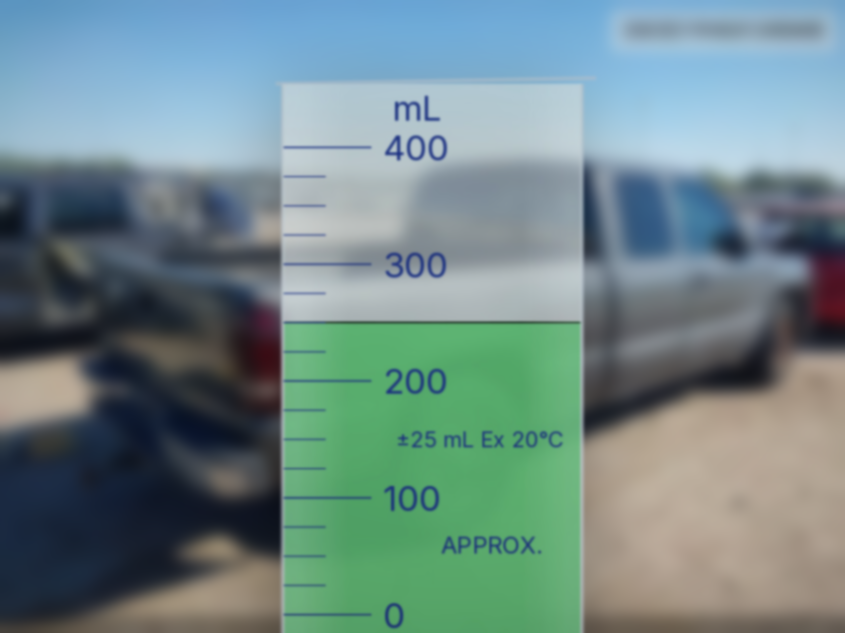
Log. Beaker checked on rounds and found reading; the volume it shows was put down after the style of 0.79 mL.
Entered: 250 mL
